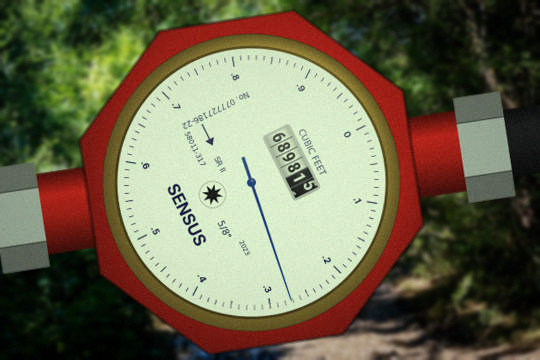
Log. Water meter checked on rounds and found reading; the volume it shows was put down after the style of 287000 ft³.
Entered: 689815.27 ft³
